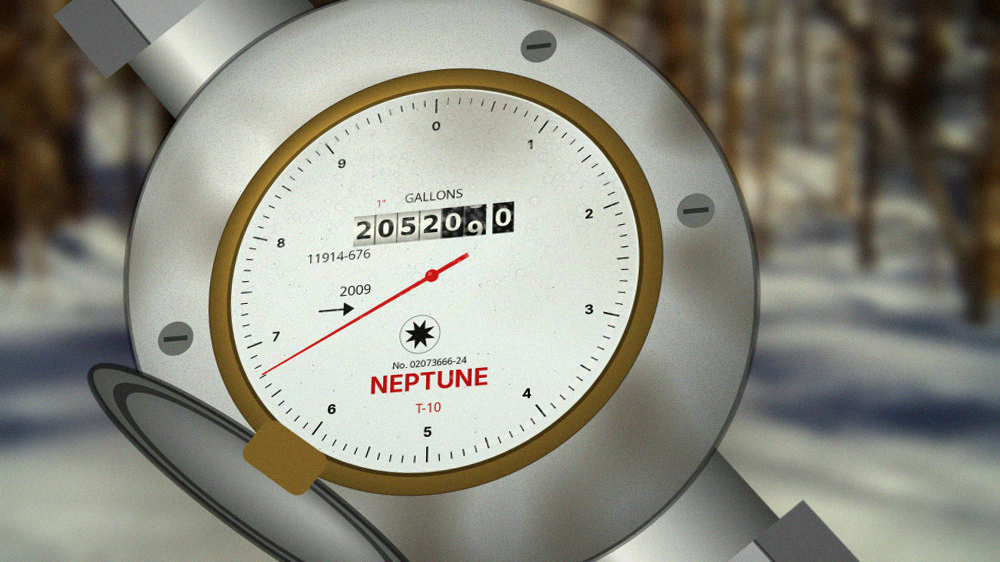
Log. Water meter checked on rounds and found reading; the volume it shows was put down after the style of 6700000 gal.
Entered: 2052086.7 gal
